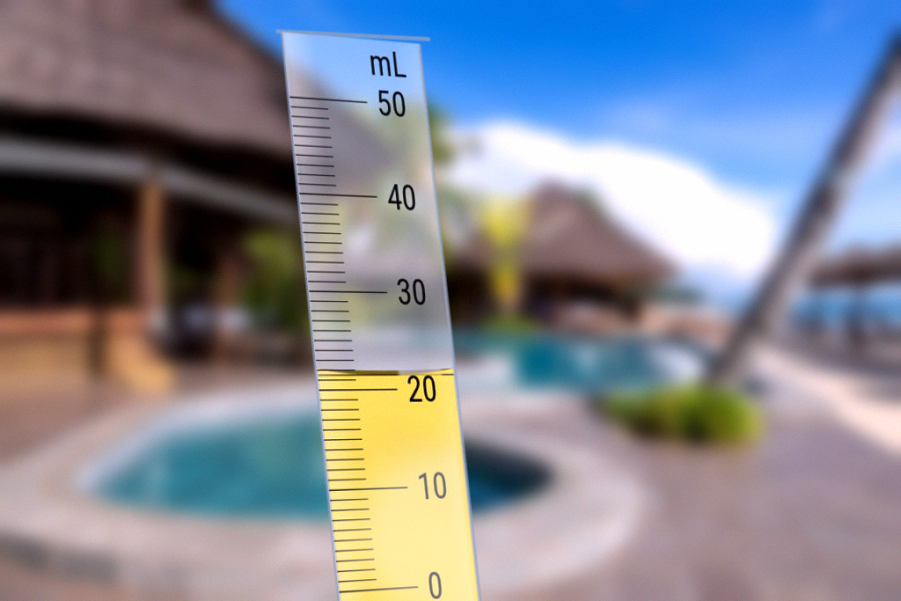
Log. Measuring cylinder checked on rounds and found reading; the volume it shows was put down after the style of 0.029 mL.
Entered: 21.5 mL
